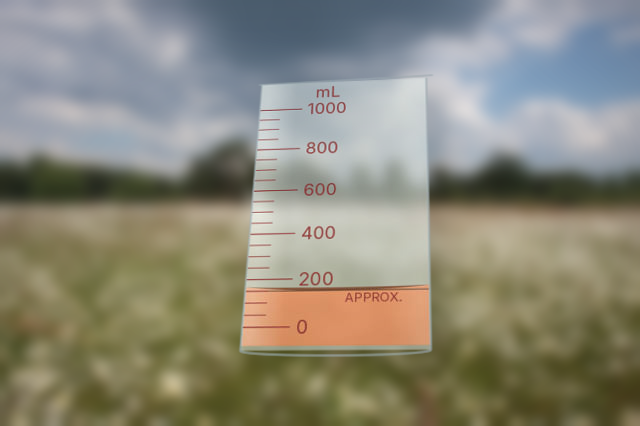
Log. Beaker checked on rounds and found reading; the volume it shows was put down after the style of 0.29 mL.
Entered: 150 mL
